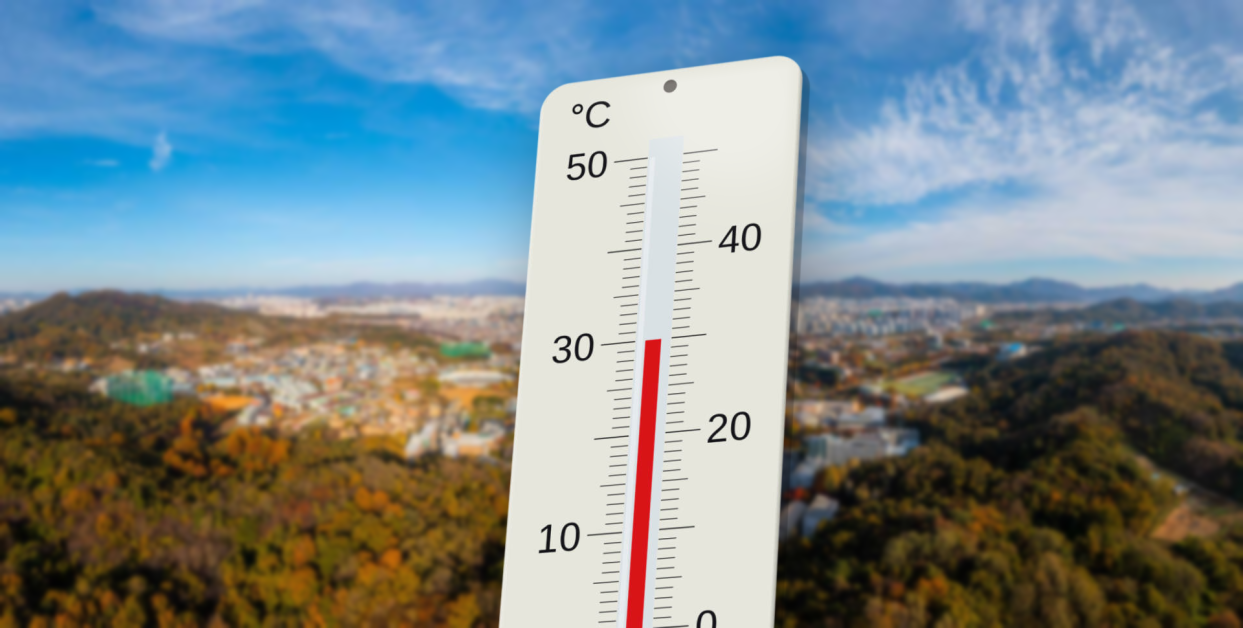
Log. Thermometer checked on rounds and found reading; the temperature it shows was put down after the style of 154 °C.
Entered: 30 °C
